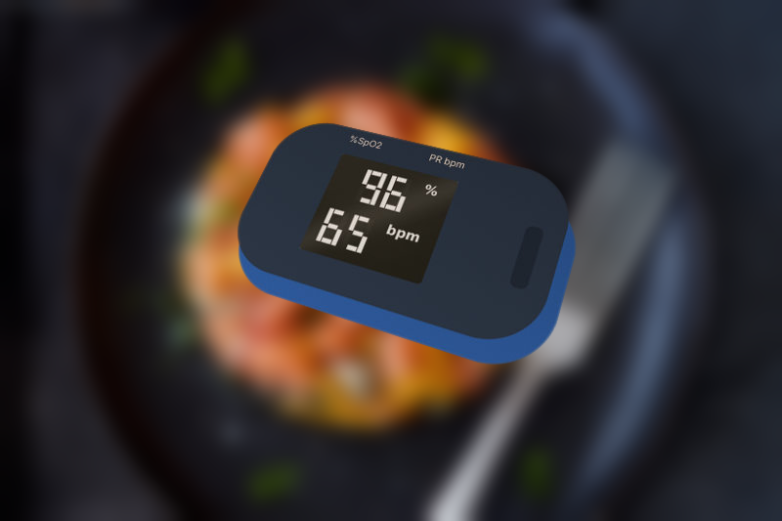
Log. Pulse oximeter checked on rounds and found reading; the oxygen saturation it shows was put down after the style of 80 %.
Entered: 96 %
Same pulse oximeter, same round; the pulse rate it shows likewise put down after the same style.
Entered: 65 bpm
